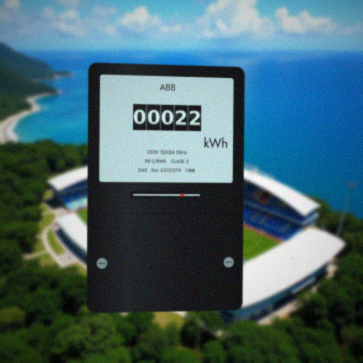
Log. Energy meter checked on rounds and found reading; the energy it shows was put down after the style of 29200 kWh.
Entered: 22 kWh
